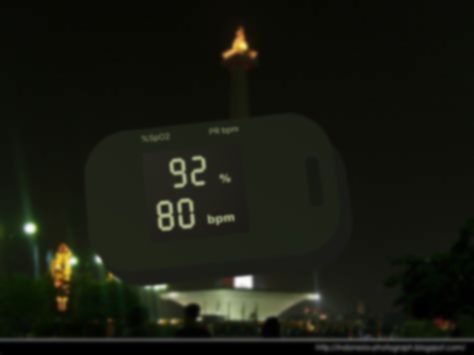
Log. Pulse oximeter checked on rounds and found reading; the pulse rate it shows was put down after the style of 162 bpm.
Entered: 80 bpm
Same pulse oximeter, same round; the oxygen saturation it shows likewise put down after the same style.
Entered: 92 %
